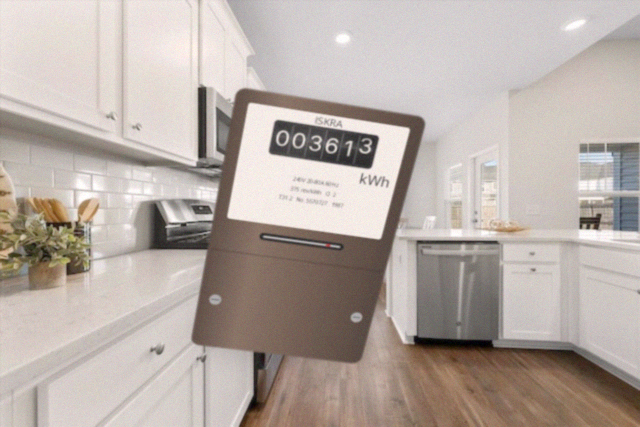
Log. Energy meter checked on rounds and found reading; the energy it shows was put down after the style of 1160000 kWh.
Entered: 3613 kWh
